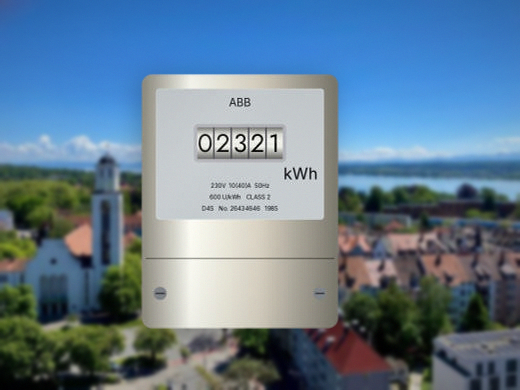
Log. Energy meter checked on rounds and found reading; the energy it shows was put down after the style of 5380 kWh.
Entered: 2321 kWh
